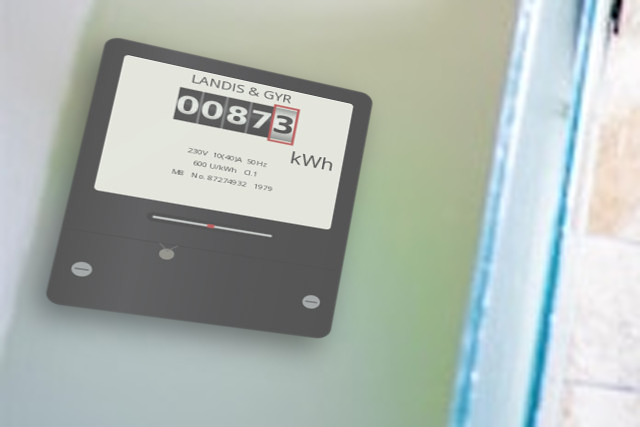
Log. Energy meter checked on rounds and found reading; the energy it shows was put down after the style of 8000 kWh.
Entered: 87.3 kWh
